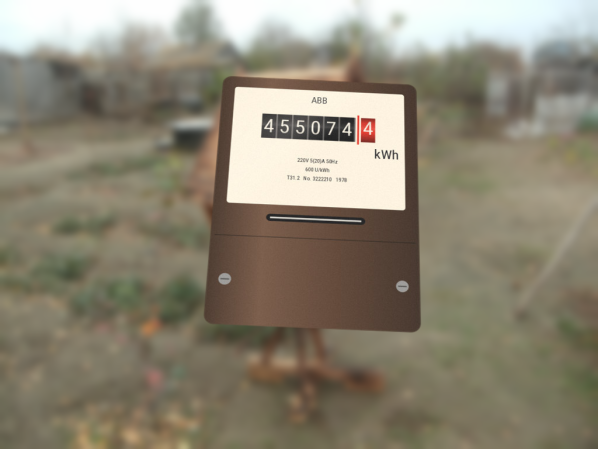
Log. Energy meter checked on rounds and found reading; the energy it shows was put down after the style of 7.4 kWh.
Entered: 455074.4 kWh
